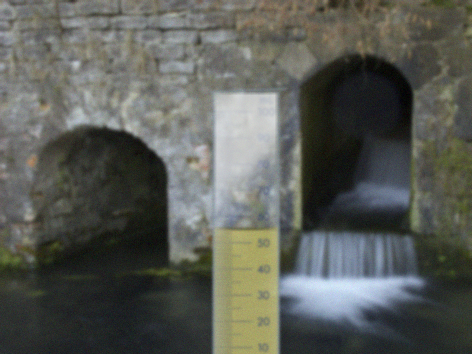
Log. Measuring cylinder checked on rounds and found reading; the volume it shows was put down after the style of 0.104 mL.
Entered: 55 mL
